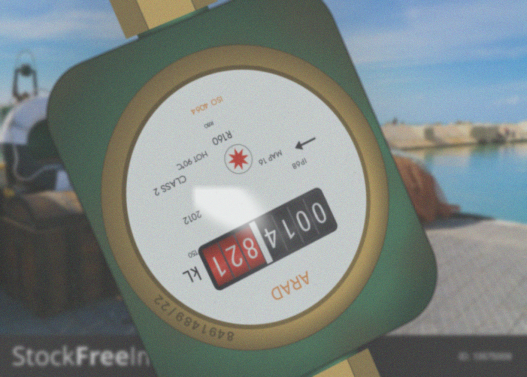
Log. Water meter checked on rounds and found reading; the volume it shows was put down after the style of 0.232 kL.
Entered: 14.821 kL
